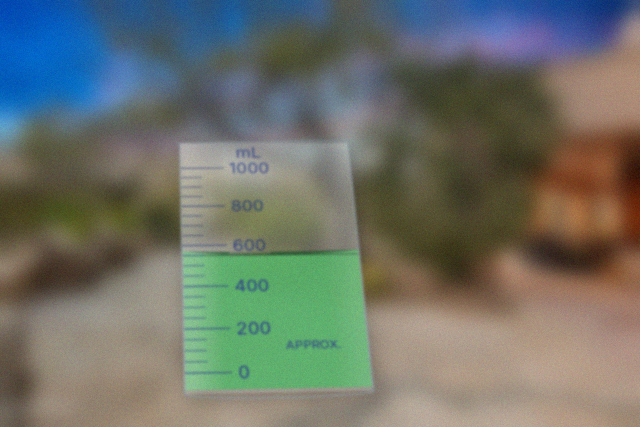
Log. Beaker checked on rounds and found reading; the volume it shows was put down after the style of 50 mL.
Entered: 550 mL
